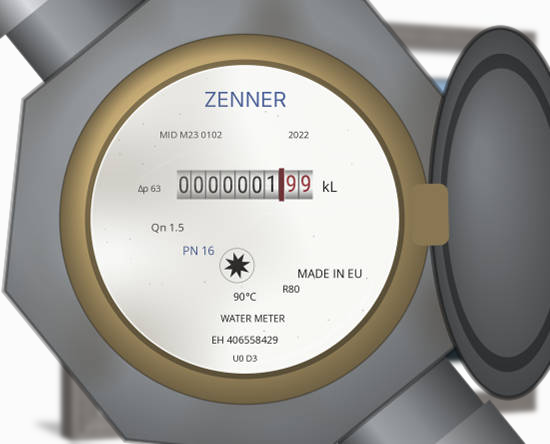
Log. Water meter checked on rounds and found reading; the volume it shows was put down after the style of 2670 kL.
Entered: 1.99 kL
